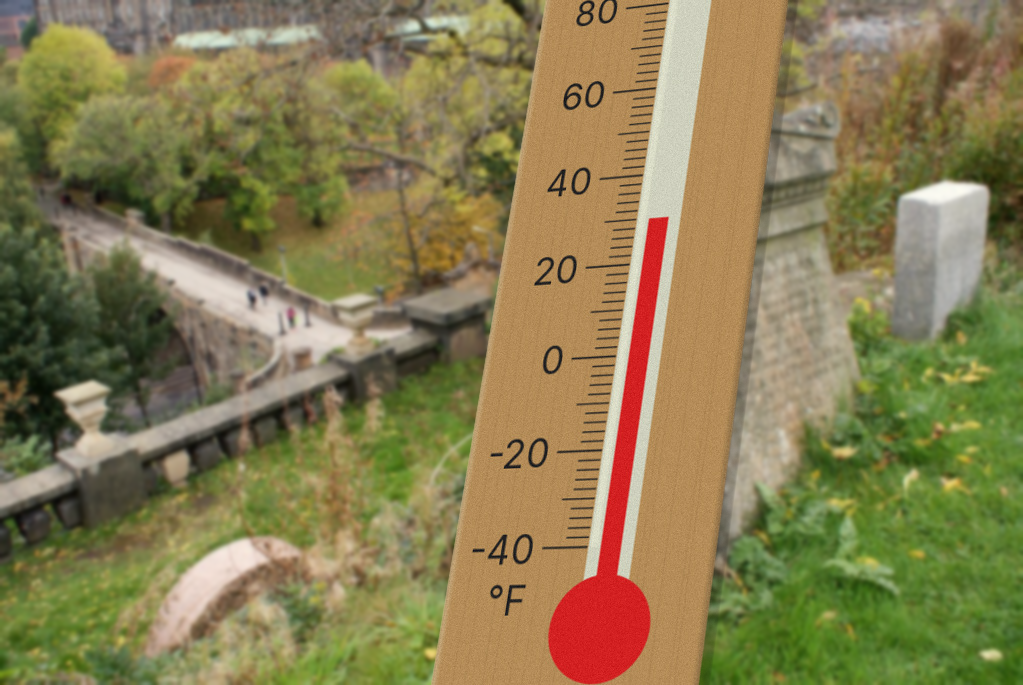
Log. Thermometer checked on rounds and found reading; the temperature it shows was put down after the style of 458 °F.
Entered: 30 °F
